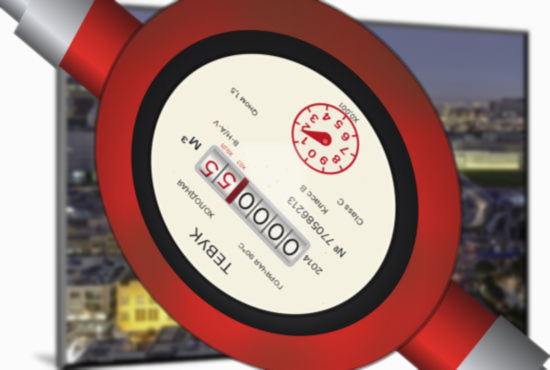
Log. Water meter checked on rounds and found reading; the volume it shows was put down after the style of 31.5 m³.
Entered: 0.551 m³
